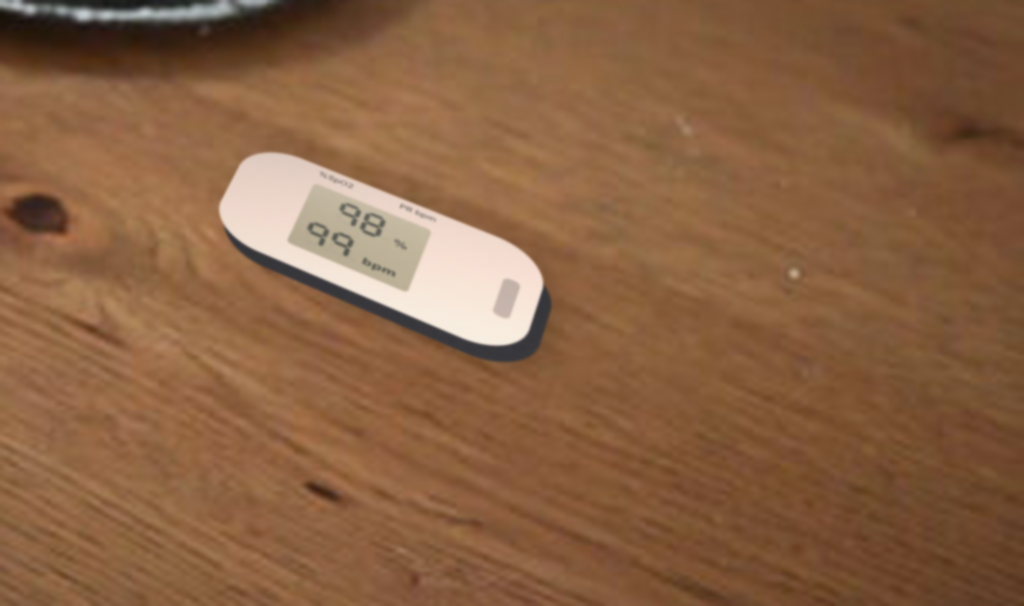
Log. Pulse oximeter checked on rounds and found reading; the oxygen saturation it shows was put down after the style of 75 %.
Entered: 98 %
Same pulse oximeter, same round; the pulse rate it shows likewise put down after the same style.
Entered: 99 bpm
